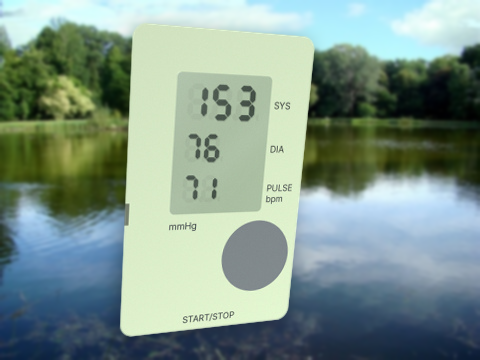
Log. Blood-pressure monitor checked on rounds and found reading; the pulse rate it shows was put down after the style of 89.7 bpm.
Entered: 71 bpm
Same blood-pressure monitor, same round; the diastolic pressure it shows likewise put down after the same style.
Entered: 76 mmHg
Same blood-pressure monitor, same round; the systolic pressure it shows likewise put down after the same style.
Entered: 153 mmHg
